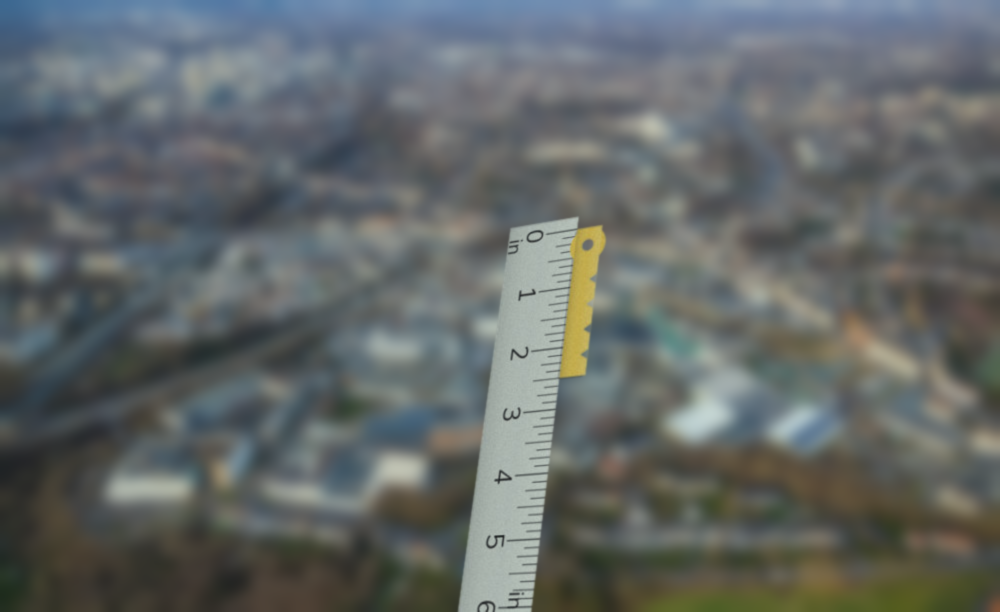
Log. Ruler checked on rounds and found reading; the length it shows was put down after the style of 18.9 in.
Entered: 2.5 in
